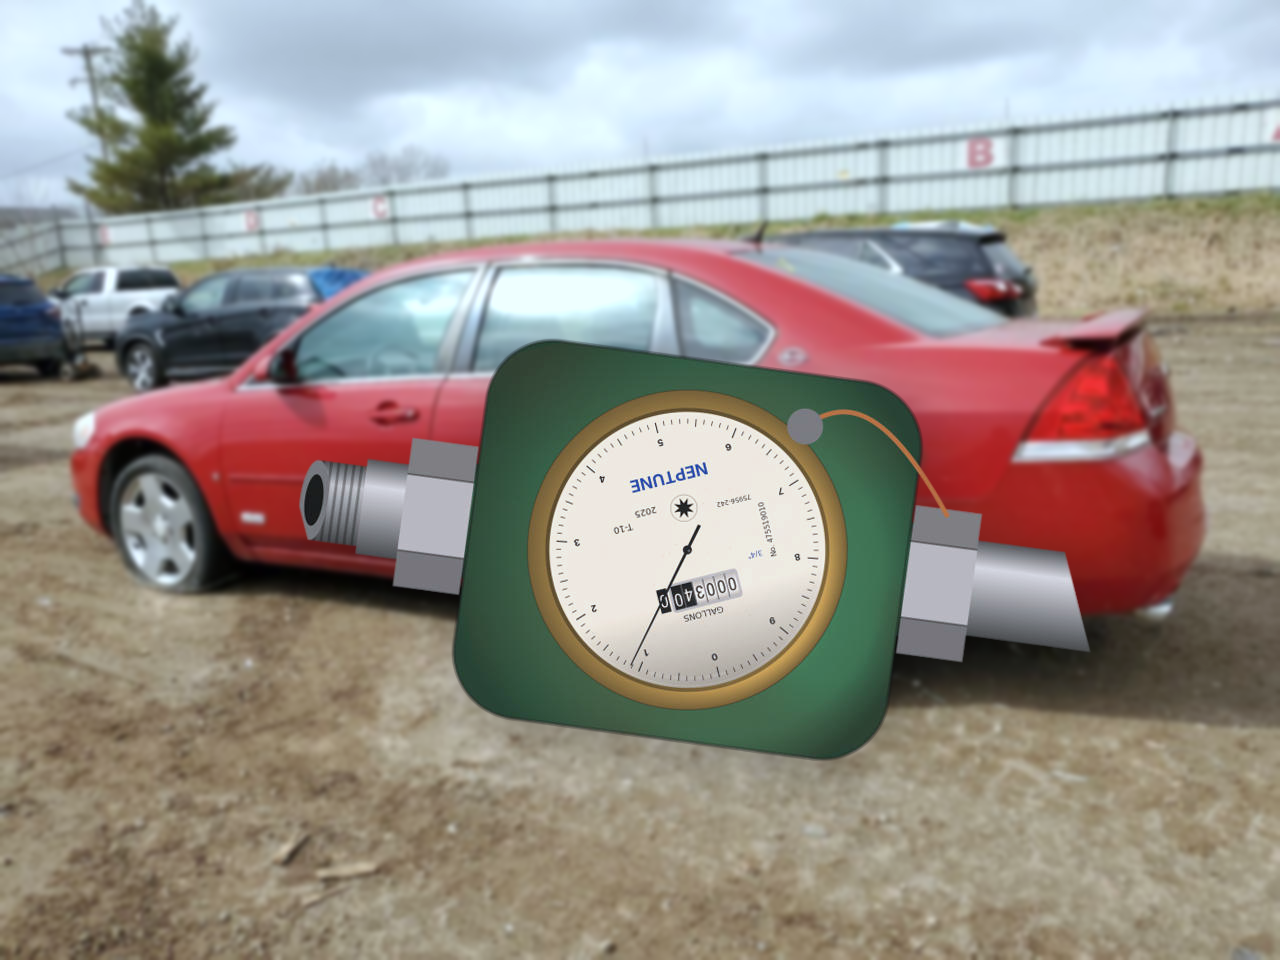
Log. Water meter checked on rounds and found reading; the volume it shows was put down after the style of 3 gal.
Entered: 3401.1 gal
